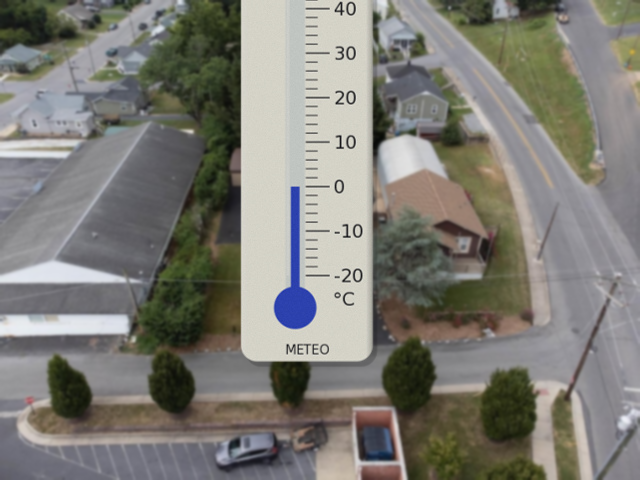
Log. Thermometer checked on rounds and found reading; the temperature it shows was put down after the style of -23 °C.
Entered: 0 °C
